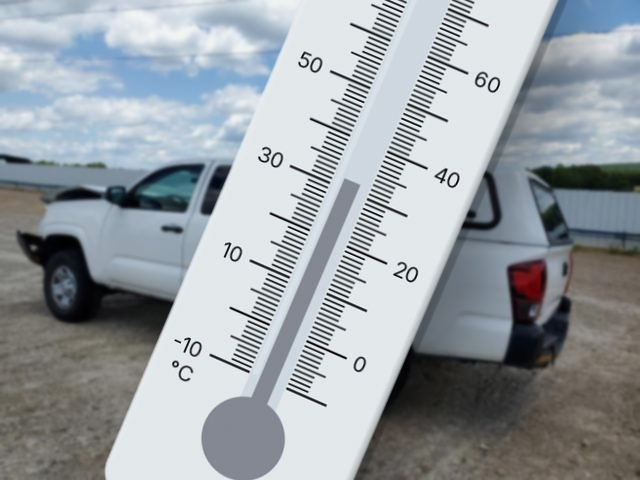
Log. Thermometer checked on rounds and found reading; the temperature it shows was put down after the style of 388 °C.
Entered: 32 °C
